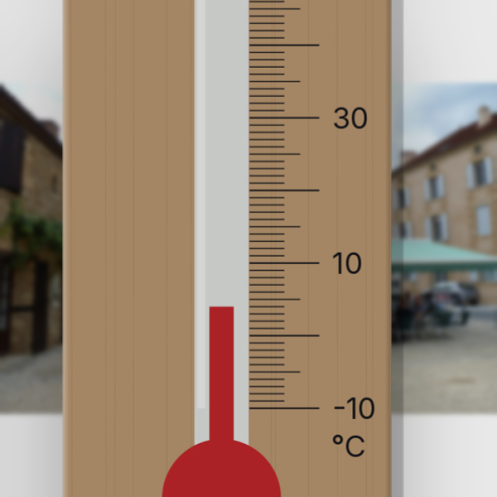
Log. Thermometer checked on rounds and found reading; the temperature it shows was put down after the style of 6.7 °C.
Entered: 4 °C
